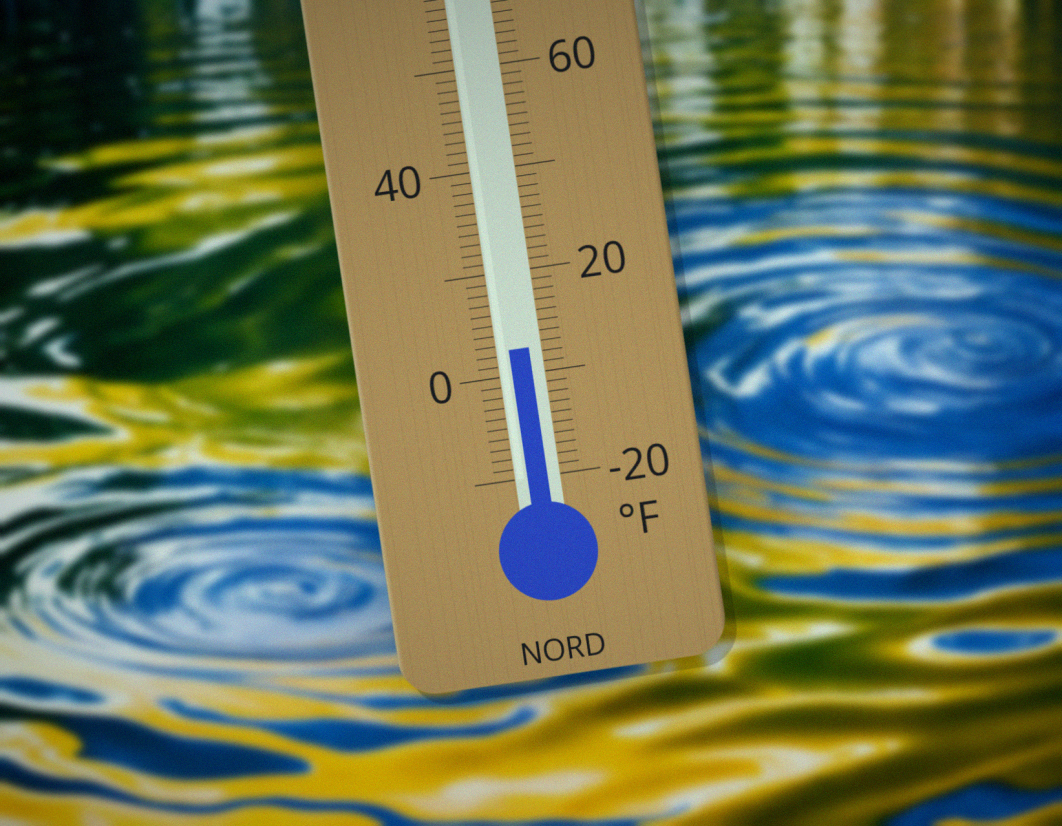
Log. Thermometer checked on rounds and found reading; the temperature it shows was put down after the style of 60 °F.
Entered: 5 °F
